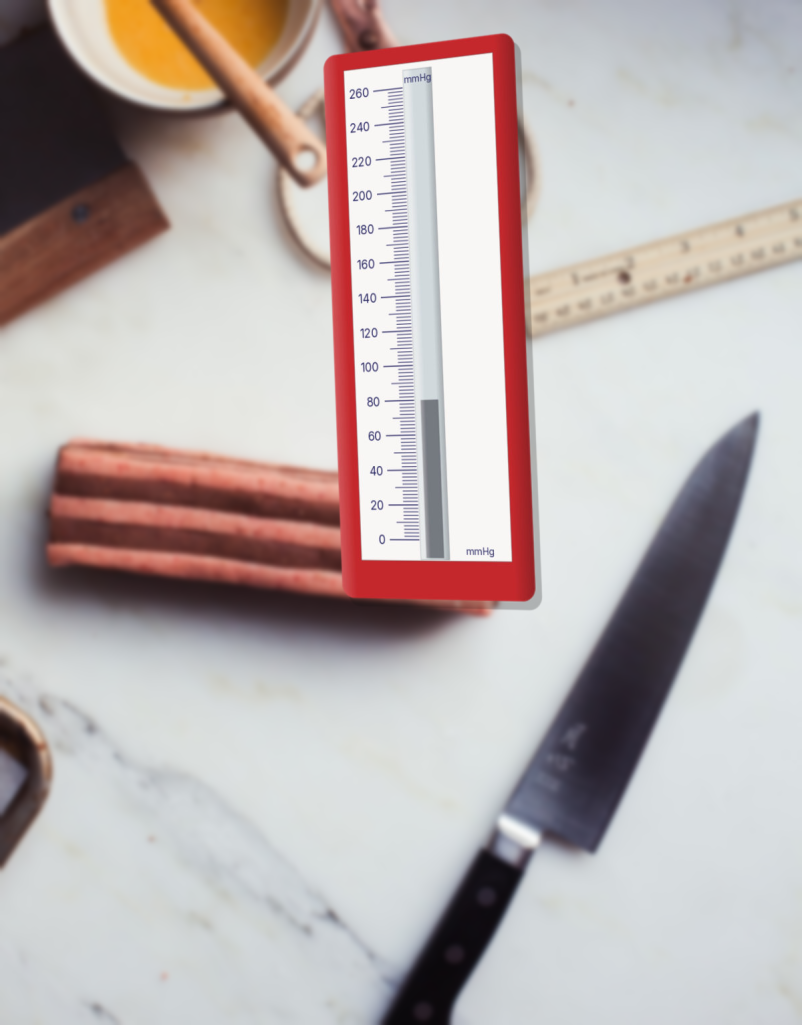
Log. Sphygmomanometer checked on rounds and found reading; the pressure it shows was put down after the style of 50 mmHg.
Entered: 80 mmHg
